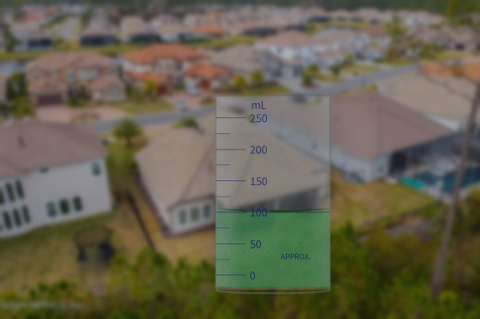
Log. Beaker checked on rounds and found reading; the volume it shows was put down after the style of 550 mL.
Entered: 100 mL
